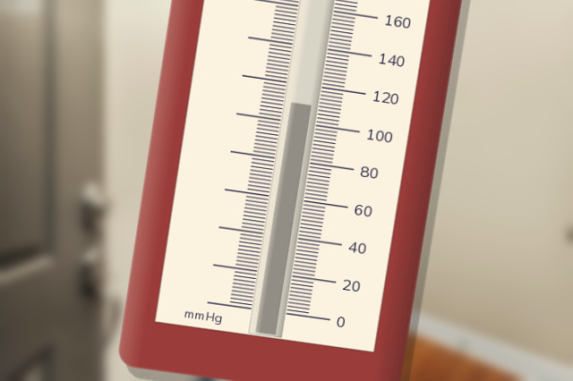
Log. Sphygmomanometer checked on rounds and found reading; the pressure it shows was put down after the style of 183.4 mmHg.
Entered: 110 mmHg
